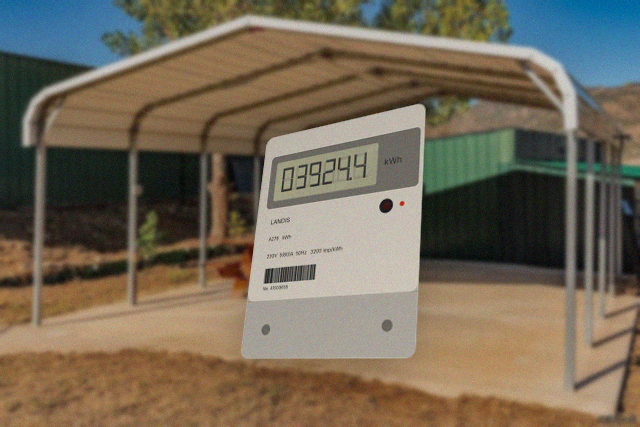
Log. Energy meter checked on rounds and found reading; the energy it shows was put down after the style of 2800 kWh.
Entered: 3924.4 kWh
